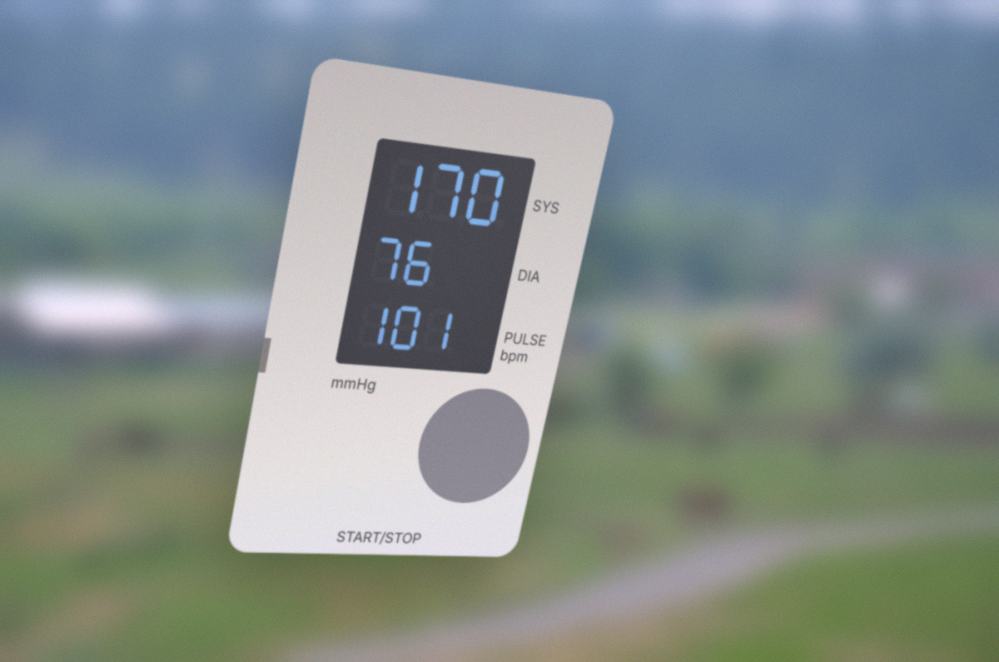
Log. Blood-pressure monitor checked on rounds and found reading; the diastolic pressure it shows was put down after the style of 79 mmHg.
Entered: 76 mmHg
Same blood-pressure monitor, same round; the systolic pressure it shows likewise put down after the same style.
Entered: 170 mmHg
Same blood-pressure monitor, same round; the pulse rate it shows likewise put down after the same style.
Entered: 101 bpm
